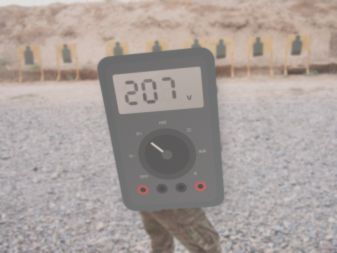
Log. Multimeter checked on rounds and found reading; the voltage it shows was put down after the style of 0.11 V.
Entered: 207 V
